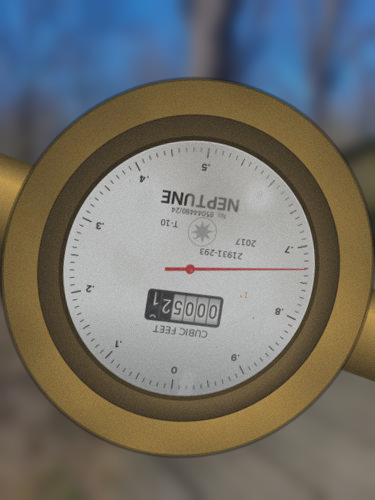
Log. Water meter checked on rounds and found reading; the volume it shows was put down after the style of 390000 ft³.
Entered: 520.73 ft³
